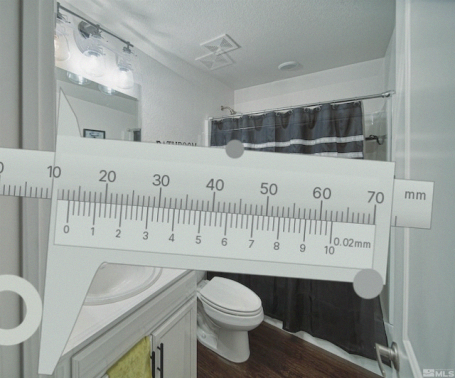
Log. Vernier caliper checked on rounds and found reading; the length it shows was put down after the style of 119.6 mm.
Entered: 13.2 mm
